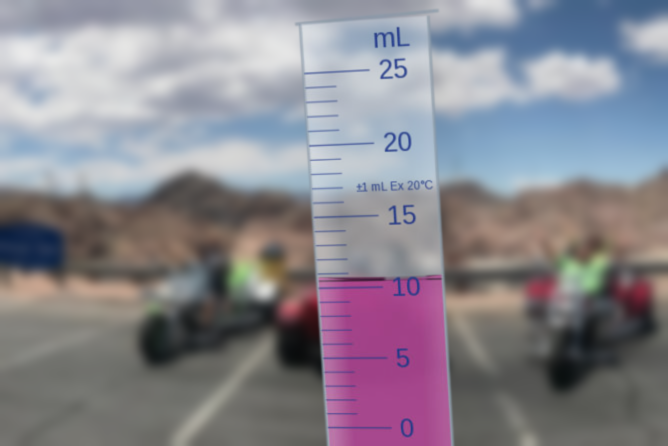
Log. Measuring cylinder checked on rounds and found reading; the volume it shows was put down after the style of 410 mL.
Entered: 10.5 mL
